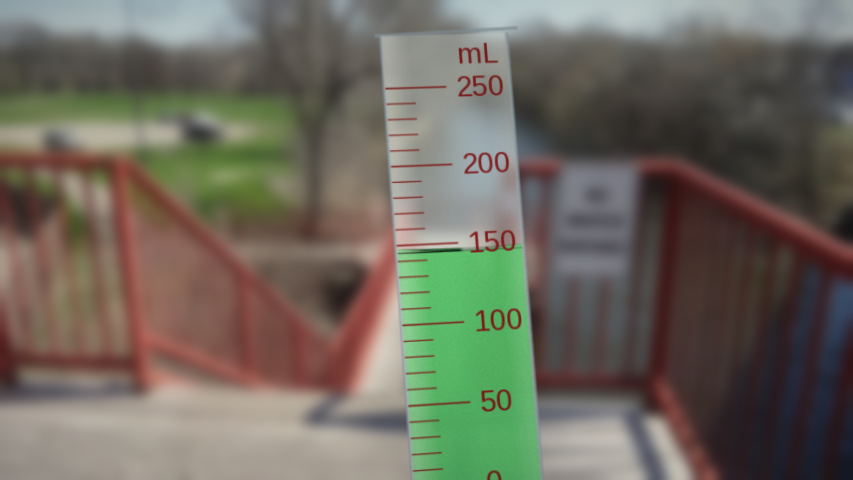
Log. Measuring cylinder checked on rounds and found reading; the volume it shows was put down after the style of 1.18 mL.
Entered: 145 mL
